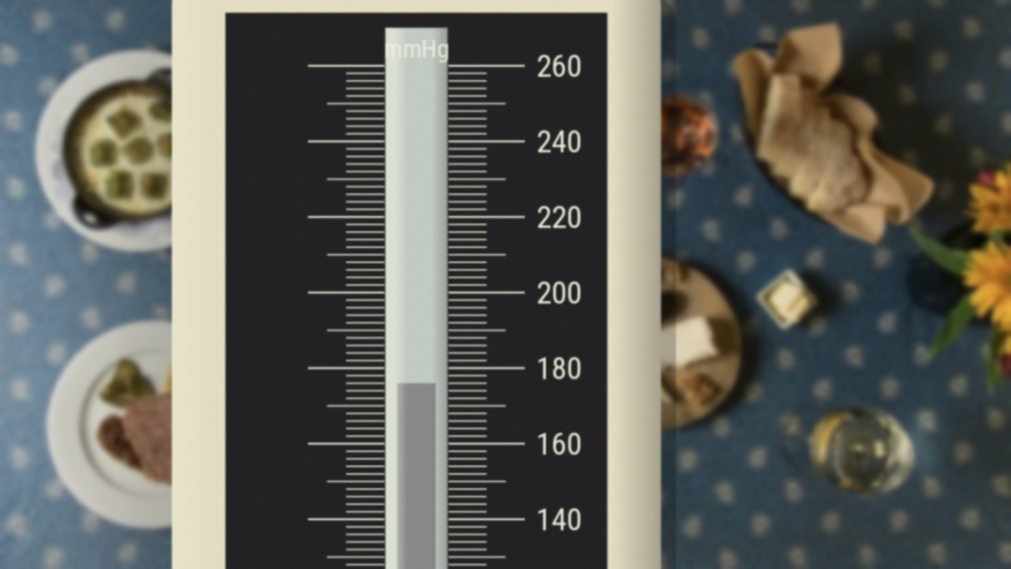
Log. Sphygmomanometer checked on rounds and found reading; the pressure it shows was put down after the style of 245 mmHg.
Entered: 176 mmHg
